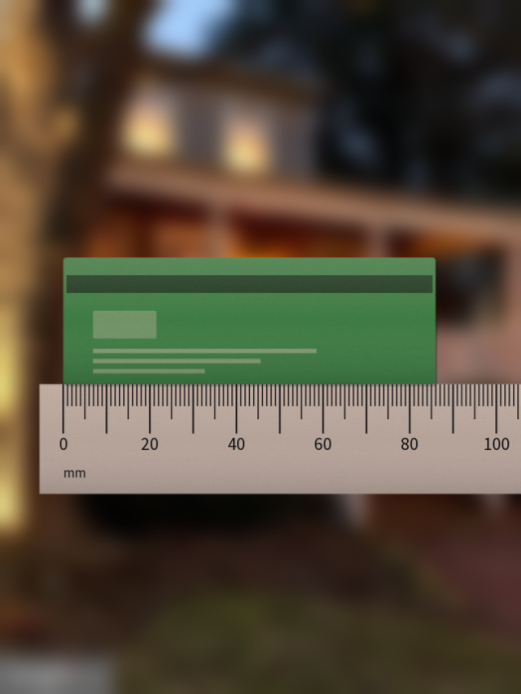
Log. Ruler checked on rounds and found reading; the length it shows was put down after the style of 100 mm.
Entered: 86 mm
